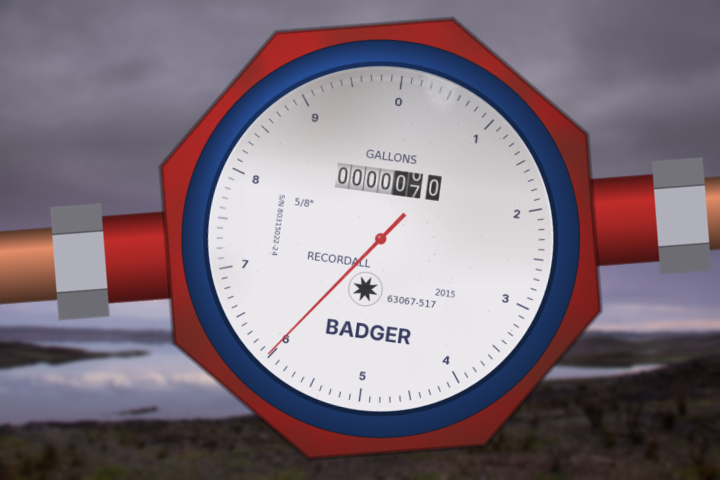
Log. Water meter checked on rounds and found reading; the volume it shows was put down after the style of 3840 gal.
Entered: 66.0 gal
